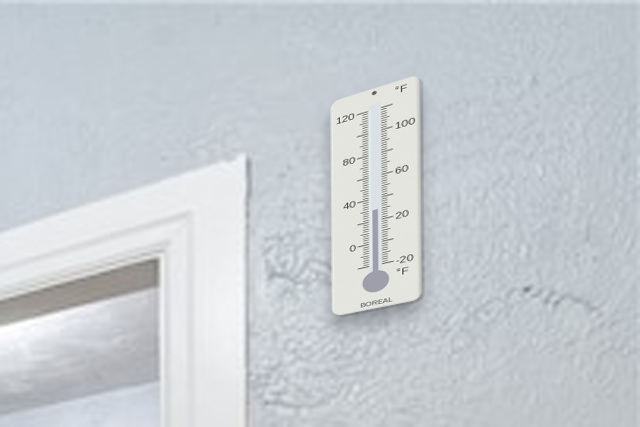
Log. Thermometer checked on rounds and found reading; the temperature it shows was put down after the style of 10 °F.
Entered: 30 °F
